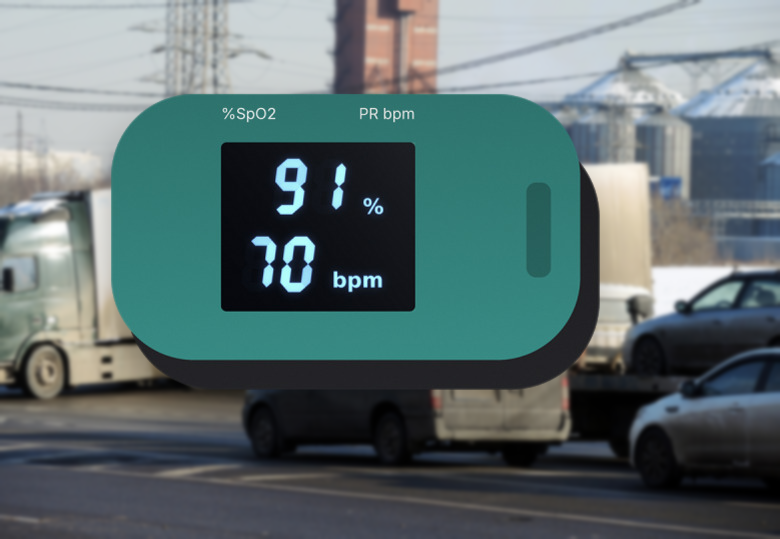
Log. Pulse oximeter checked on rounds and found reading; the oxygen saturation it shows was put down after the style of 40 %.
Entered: 91 %
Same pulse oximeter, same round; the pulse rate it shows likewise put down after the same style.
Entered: 70 bpm
